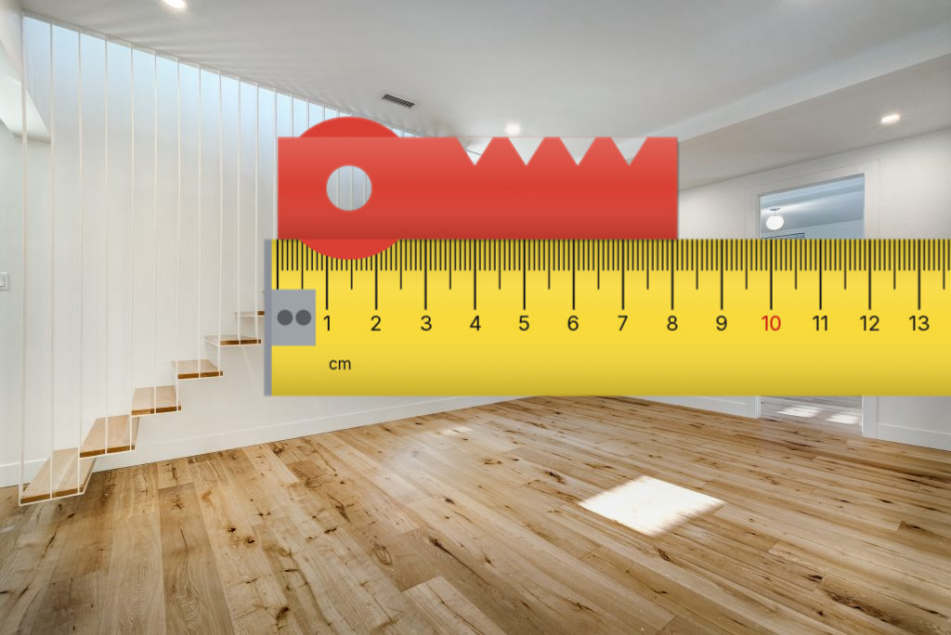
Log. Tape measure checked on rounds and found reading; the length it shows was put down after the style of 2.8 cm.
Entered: 8.1 cm
